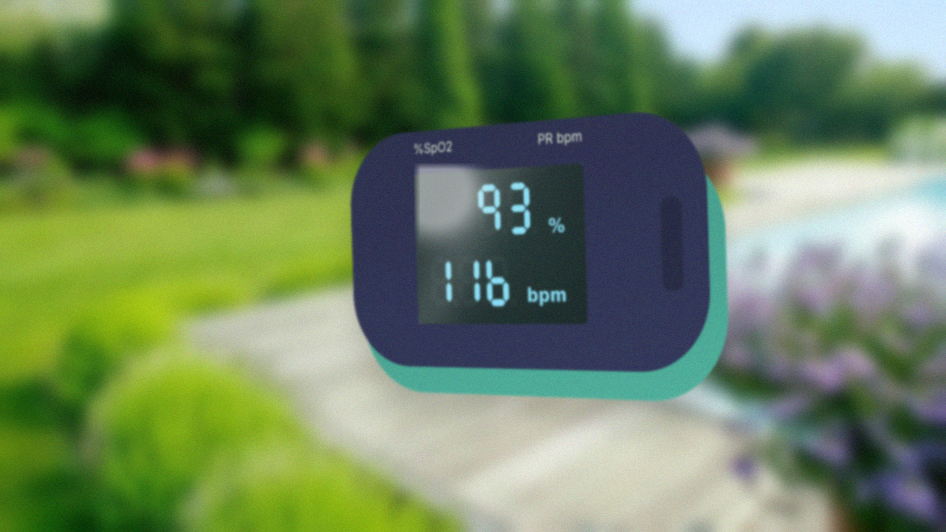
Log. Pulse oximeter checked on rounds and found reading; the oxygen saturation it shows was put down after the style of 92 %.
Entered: 93 %
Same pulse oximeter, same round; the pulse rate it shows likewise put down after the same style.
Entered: 116 bpm
